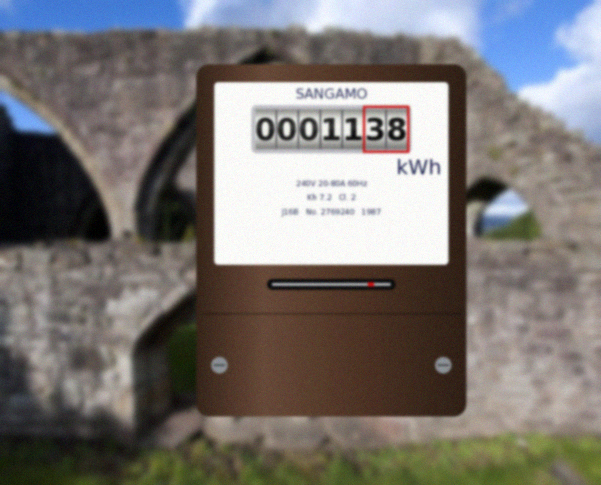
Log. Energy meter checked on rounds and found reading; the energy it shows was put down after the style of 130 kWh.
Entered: 11.38 kWh
